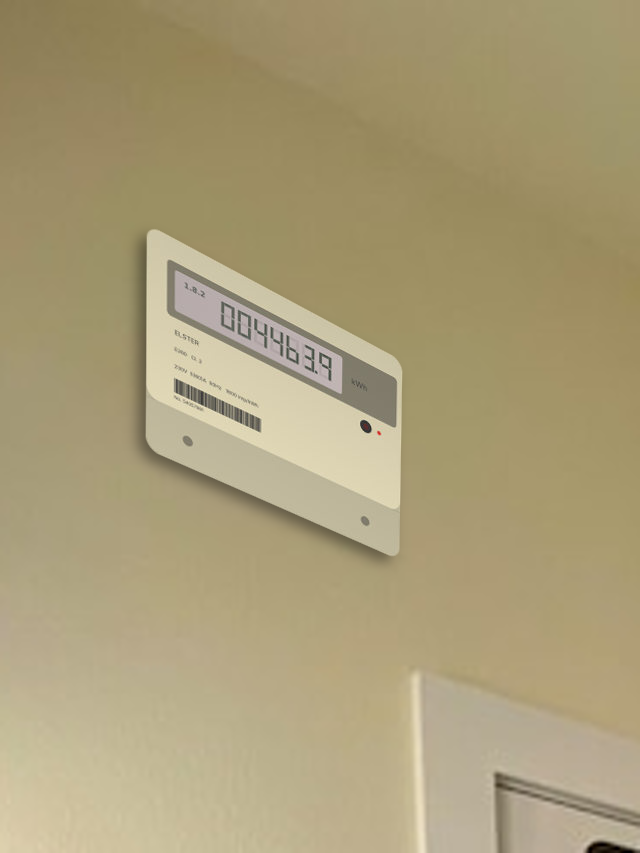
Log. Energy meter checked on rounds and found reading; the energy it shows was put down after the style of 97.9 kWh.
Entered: 4463.9 kWh
